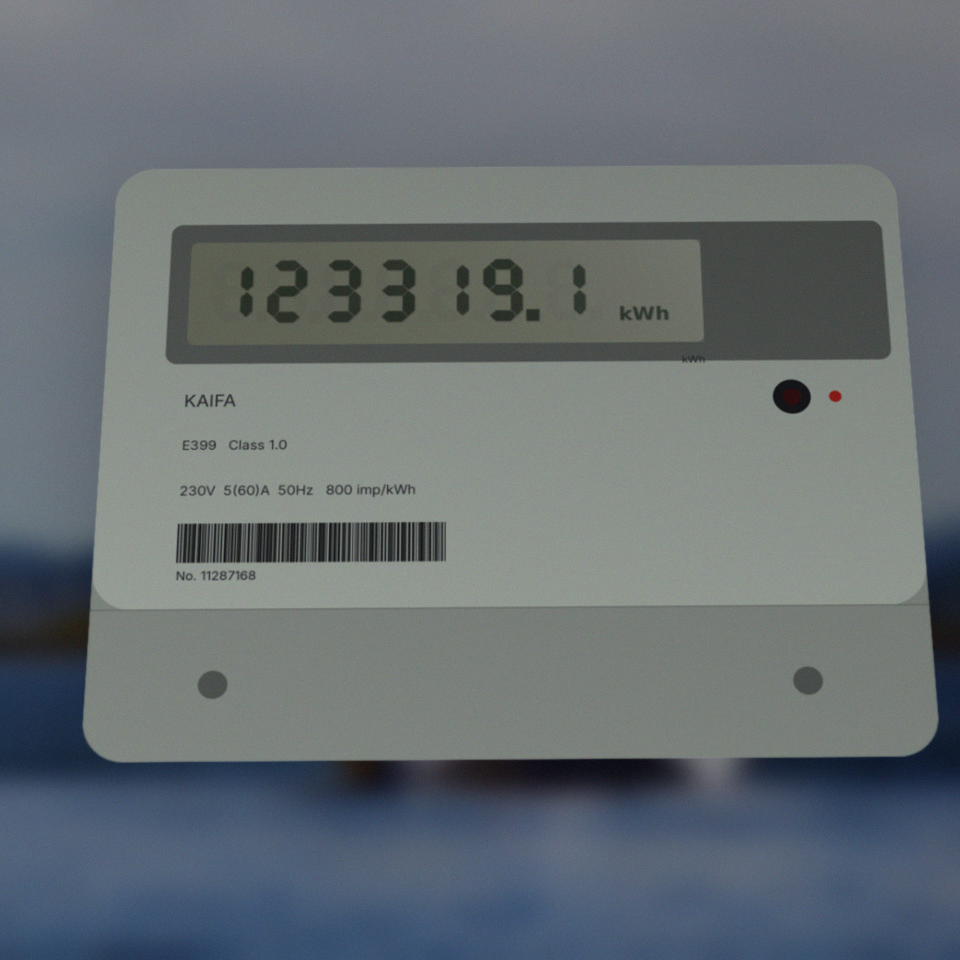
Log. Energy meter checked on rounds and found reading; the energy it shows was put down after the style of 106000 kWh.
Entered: 123319.1 kWh
